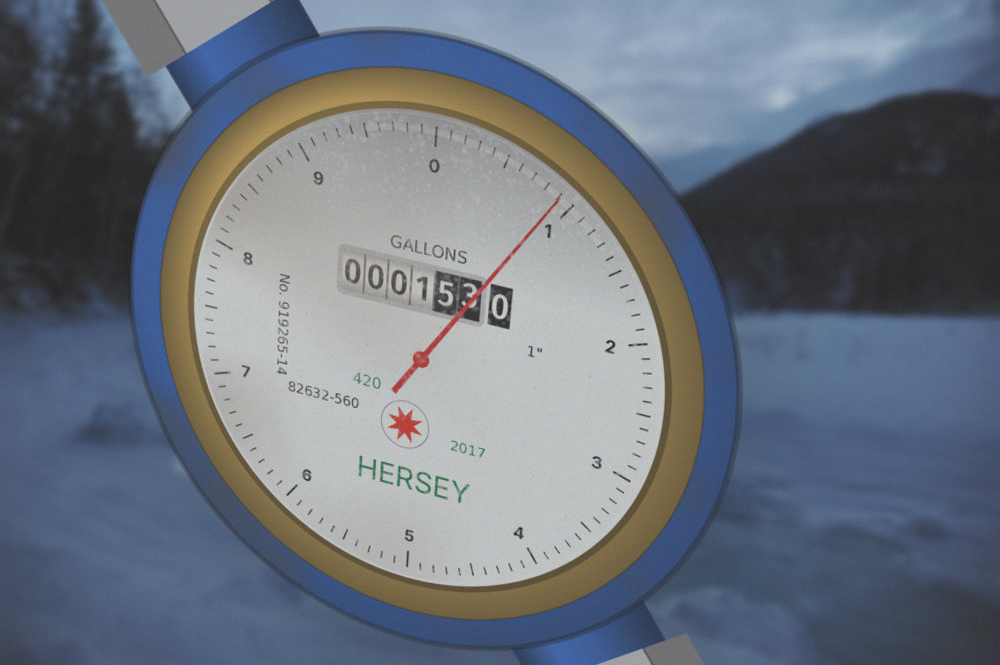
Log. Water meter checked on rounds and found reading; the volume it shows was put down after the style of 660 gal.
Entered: 1530.9 gal
